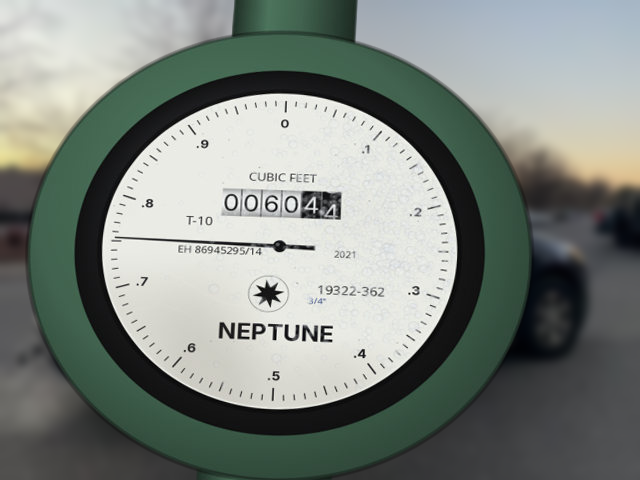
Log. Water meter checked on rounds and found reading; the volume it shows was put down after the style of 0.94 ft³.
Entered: 6043.75 ft³
